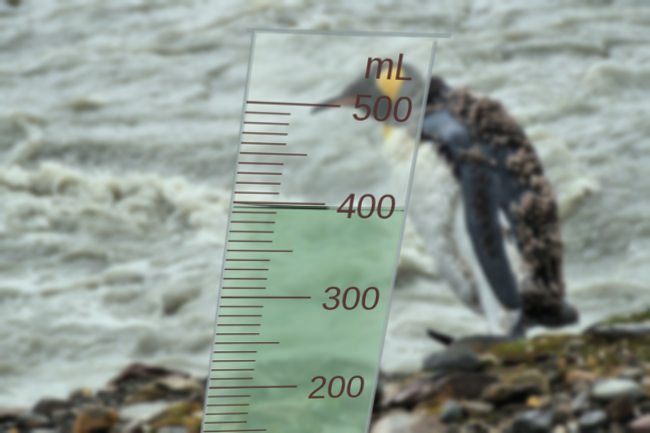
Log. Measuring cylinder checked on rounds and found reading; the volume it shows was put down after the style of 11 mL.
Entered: 395 mL
